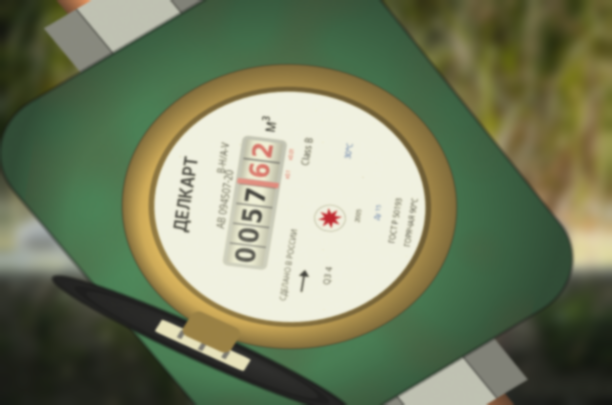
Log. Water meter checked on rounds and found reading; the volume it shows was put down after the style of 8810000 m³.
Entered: 57.62 m³
